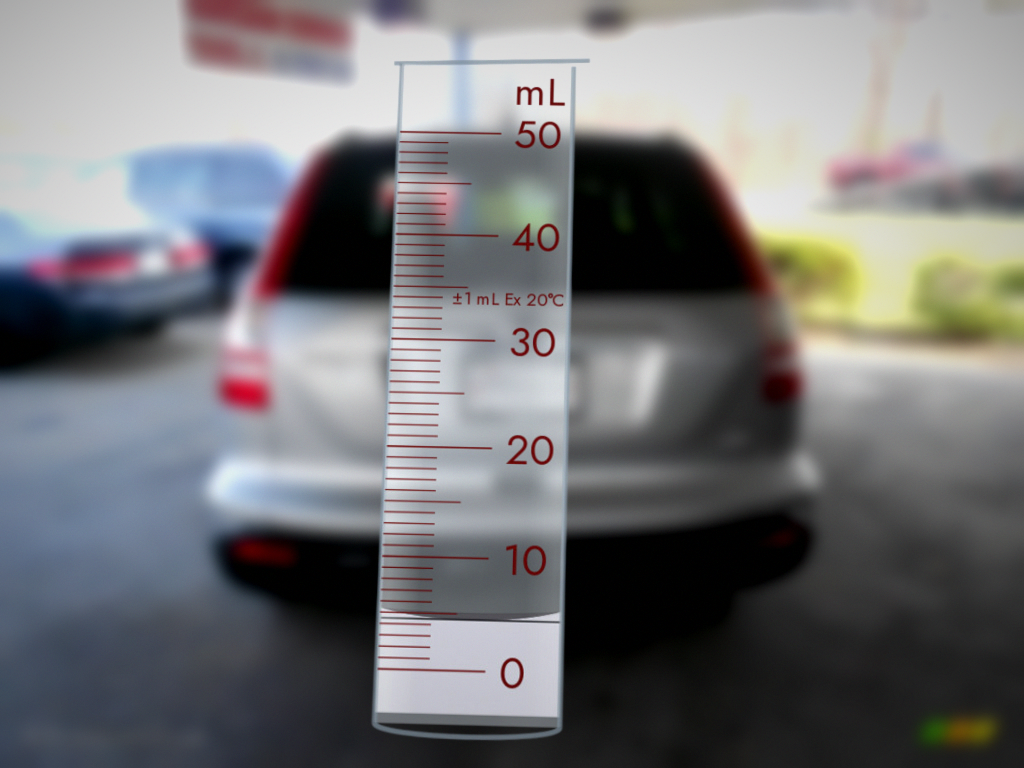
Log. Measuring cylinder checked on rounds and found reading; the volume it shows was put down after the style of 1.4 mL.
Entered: 4.5 mL
